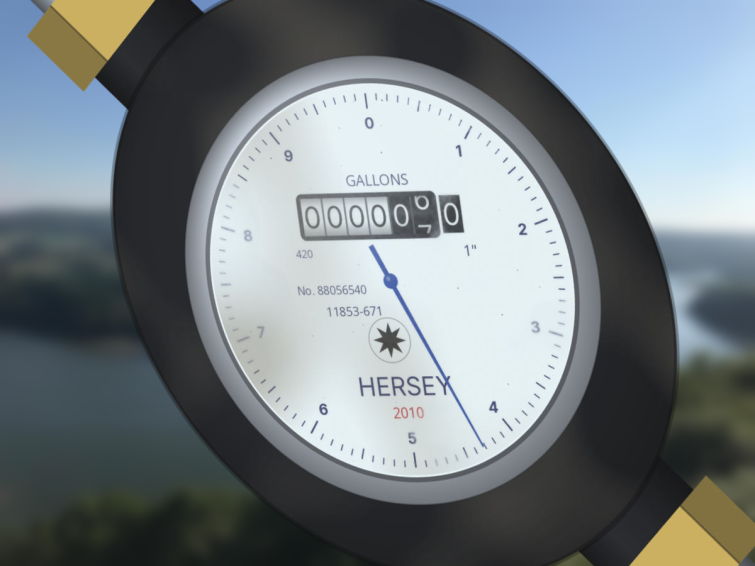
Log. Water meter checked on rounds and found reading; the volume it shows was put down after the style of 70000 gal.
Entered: 64.3 gal
